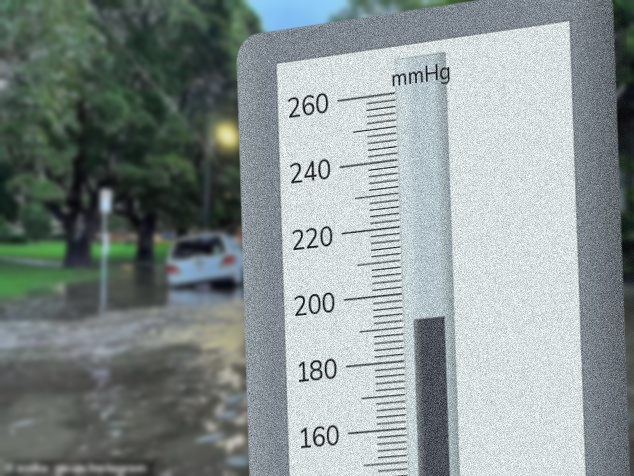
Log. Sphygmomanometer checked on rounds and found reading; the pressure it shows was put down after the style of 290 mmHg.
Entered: 192 mmHg
